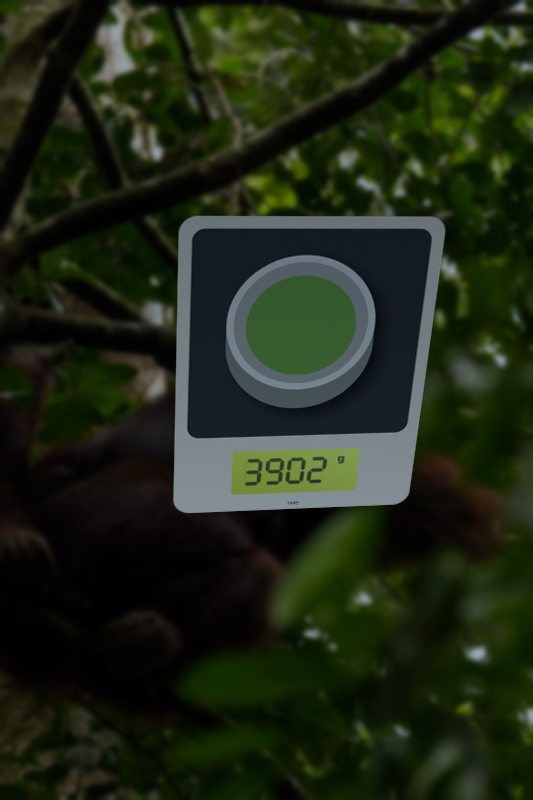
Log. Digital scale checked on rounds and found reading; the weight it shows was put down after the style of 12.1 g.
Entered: 3902 g
